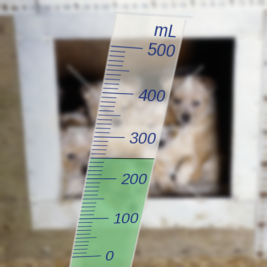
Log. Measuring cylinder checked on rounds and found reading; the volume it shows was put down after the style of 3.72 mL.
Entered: 250 mL
